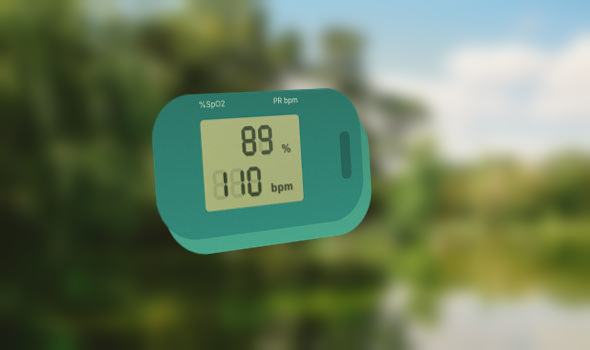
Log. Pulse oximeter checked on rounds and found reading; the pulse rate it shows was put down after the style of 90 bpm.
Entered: 110 bpm
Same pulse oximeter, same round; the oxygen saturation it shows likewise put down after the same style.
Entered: 89 %
